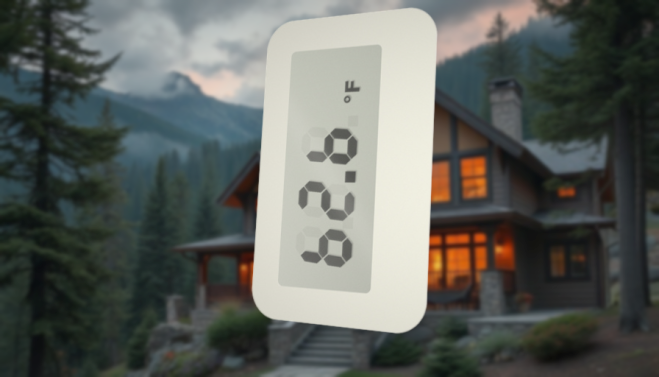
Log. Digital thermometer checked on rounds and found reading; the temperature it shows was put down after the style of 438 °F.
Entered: 62.6 °F
